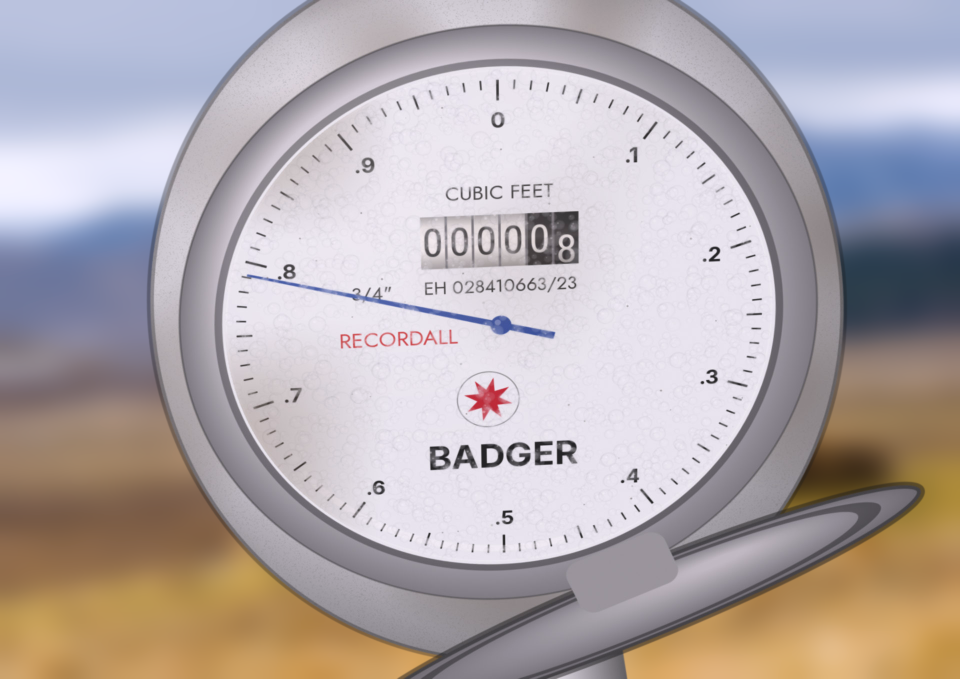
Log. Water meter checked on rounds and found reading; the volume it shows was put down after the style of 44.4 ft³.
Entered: 7.79 ft³
